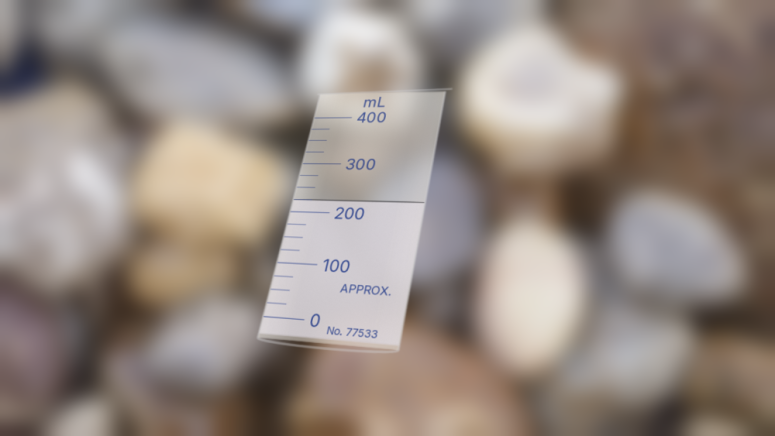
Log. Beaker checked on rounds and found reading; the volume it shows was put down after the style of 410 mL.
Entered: 225 mL
